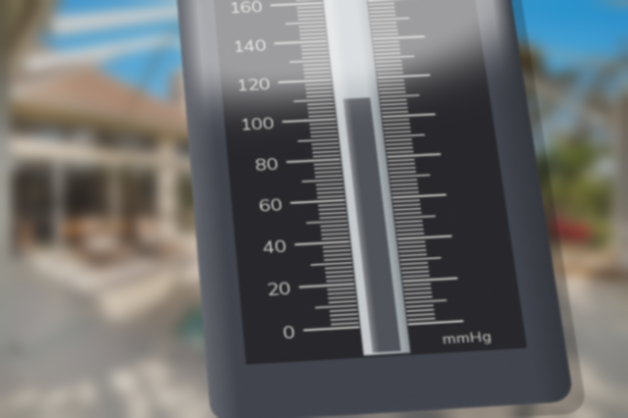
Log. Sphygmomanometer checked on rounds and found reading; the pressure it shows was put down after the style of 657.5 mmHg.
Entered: 110 mmHg
